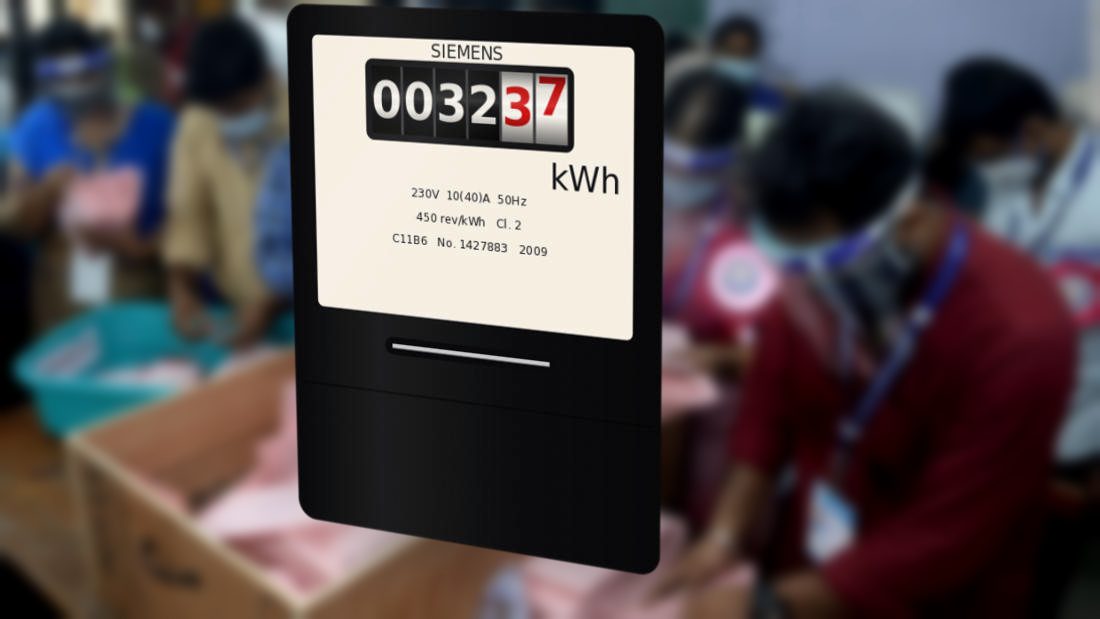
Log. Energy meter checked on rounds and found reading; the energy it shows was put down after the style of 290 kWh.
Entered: 32.37 kWh
